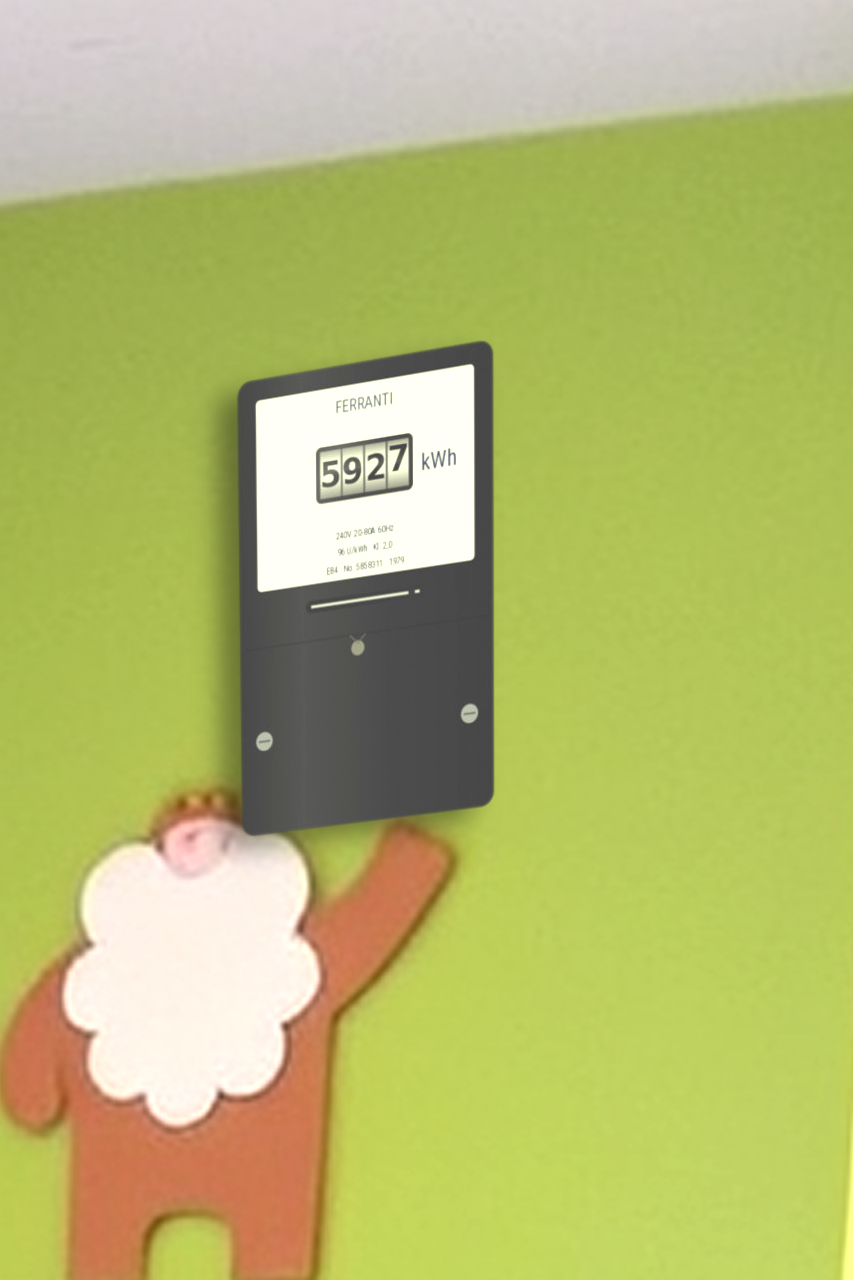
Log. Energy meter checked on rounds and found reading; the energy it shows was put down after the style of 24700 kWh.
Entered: 5927 kWh
